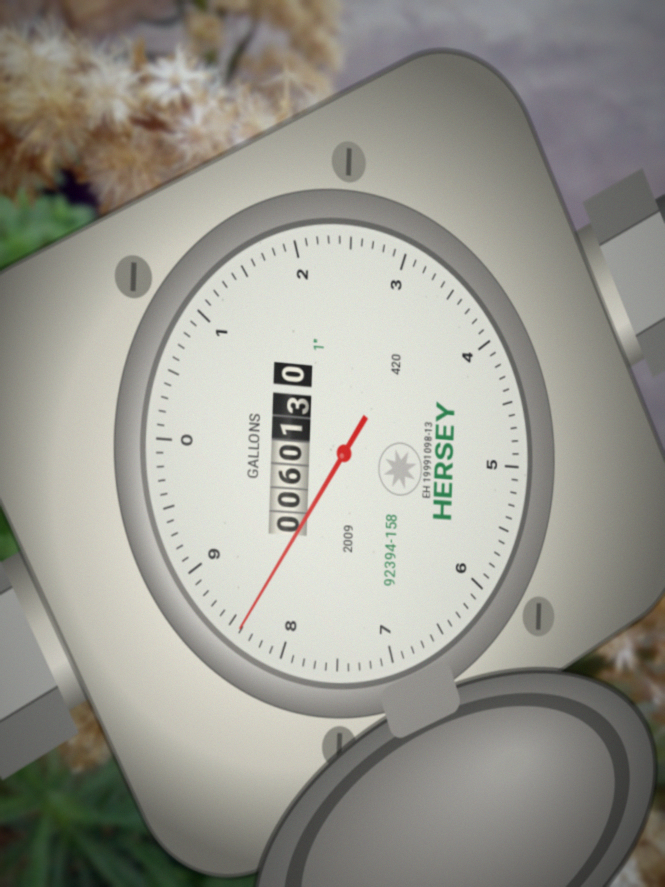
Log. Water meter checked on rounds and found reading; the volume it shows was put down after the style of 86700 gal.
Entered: 60128.4 gal
